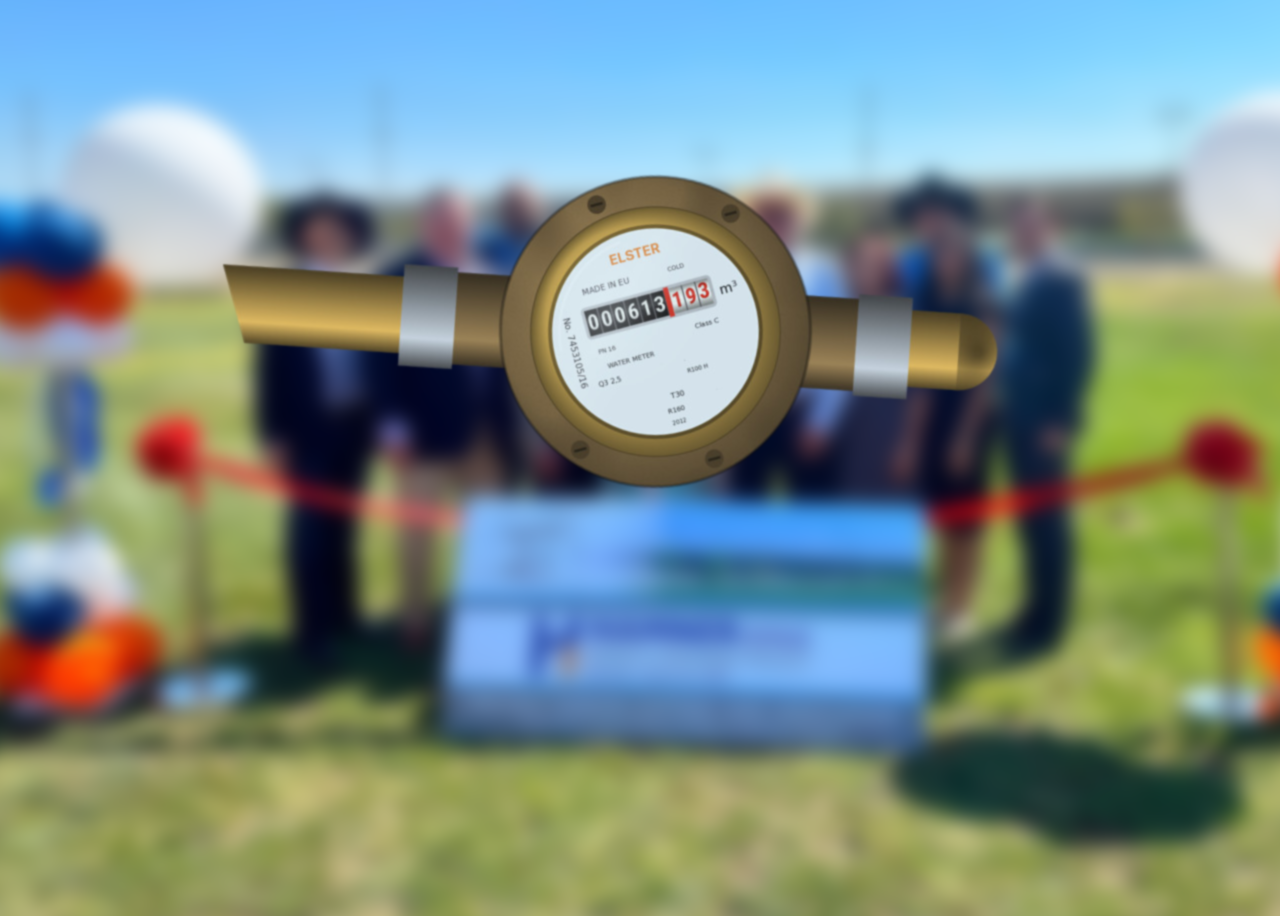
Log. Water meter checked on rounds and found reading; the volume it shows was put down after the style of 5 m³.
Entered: 613.193 m³
